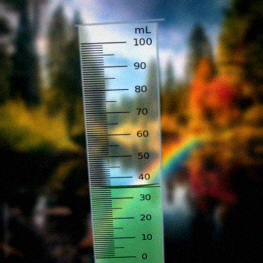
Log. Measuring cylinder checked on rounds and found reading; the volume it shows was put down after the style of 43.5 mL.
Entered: 35 mL
